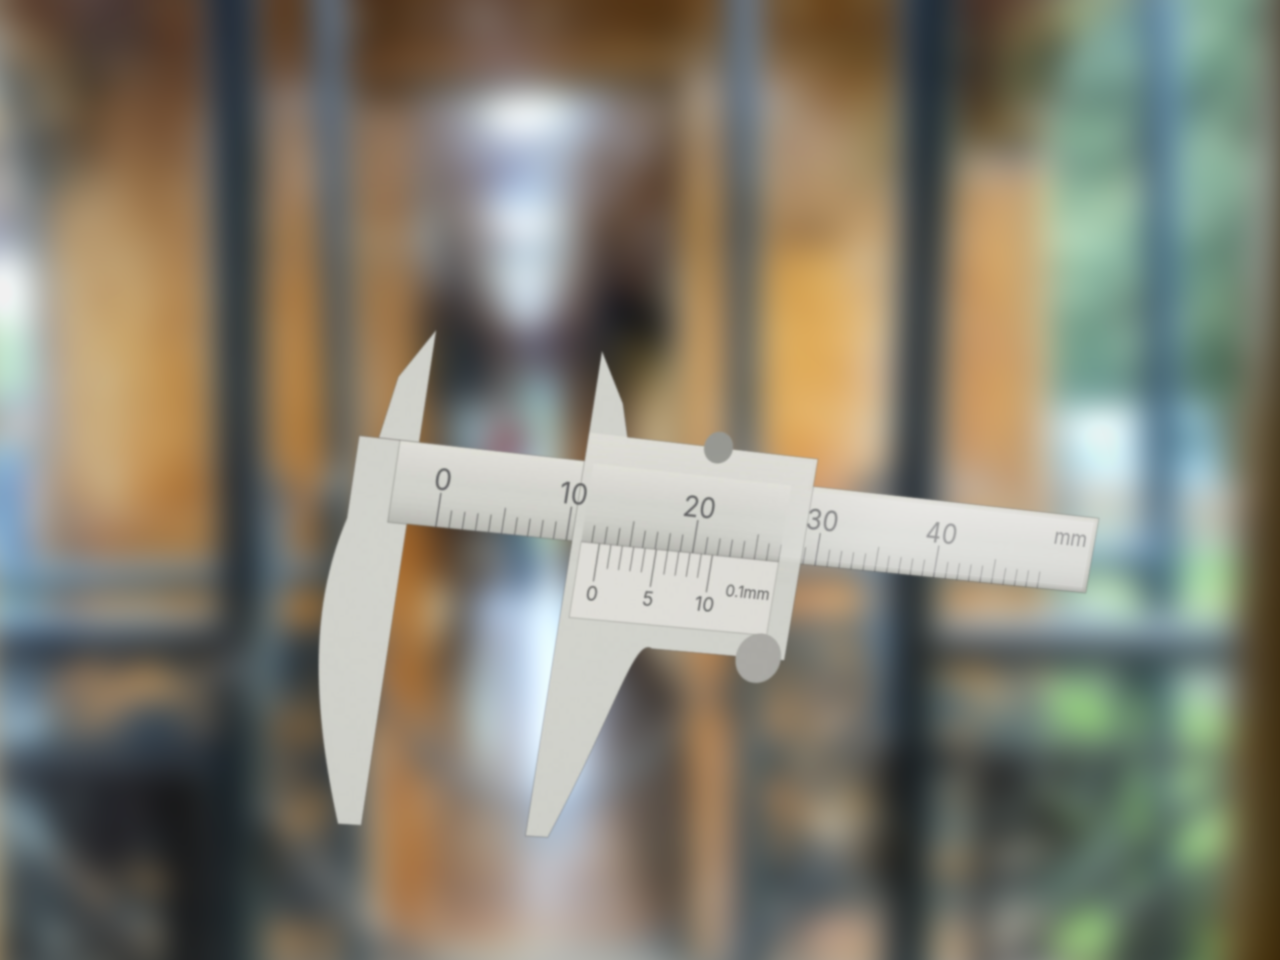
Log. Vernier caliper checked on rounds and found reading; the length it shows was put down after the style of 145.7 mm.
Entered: 12.6 mm
